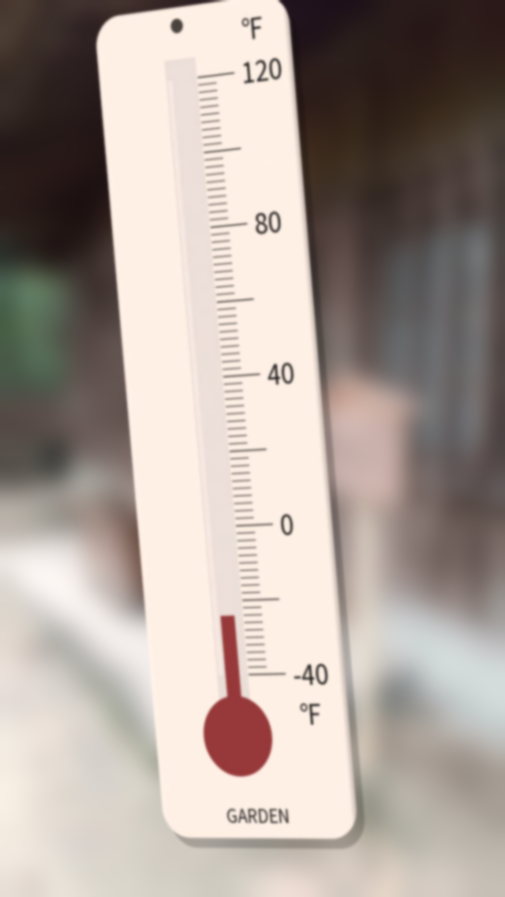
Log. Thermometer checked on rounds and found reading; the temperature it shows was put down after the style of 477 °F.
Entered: -24 °F
